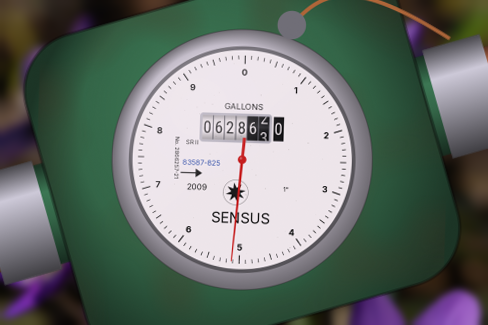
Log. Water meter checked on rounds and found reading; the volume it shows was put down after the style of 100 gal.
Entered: 628625.1 gal
